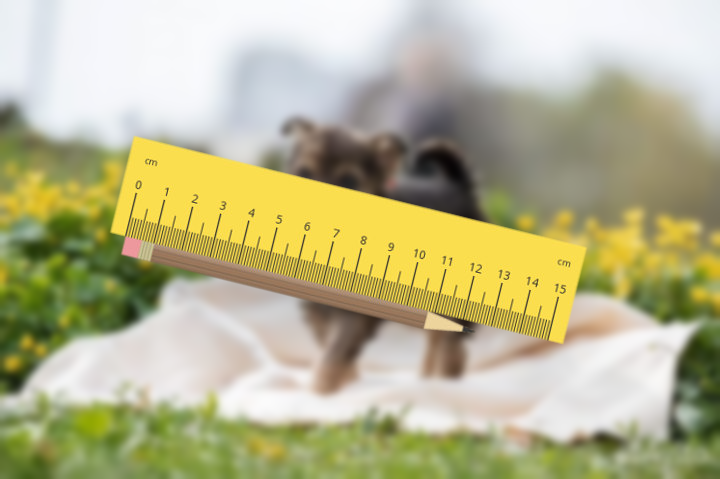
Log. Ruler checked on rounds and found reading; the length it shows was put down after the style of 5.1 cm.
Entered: 12.5 cm
